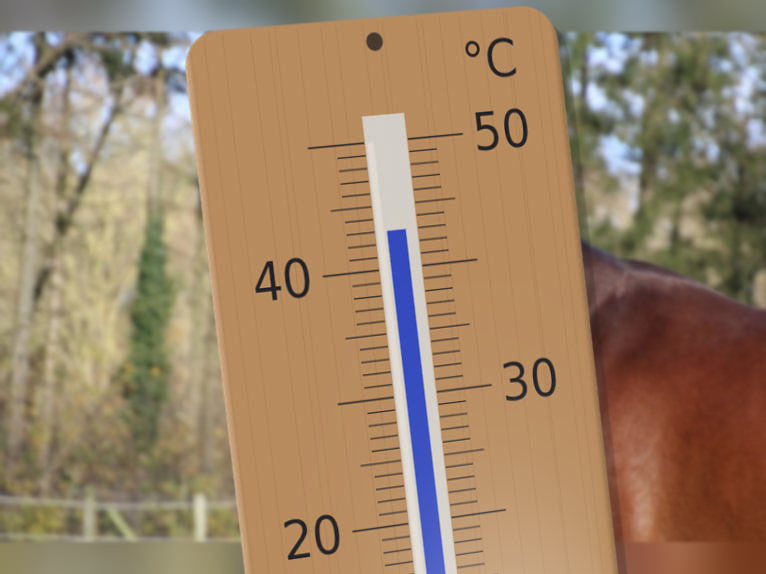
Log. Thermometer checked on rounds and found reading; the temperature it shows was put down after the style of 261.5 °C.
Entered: 43 °C
